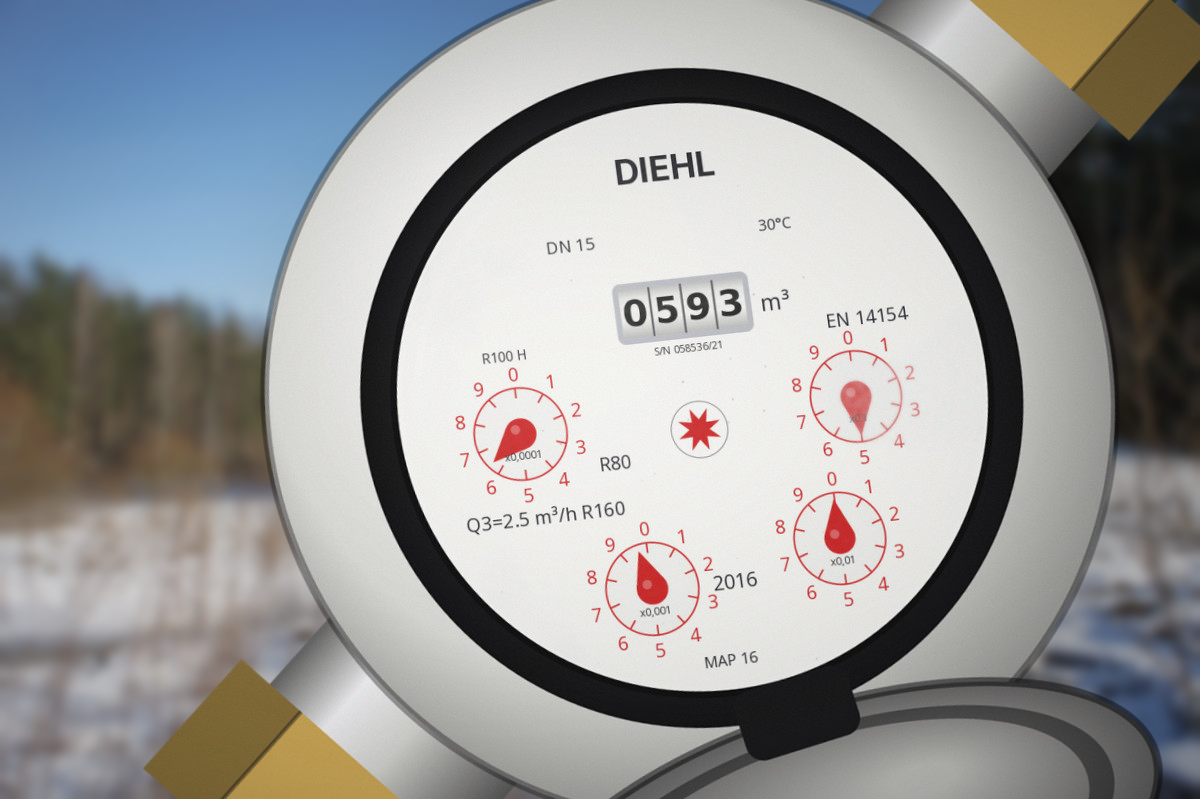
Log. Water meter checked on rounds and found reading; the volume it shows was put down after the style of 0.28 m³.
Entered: 593.4996 m³
